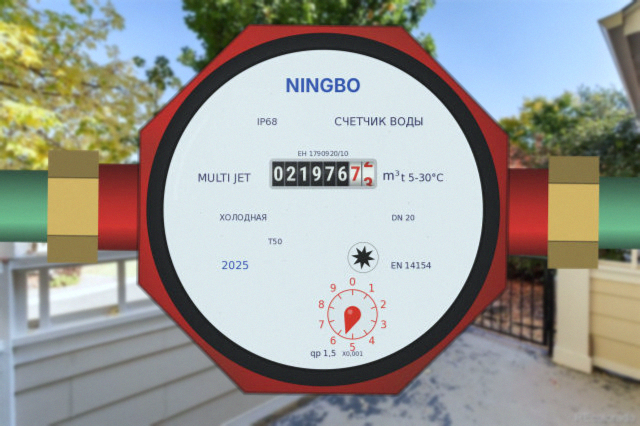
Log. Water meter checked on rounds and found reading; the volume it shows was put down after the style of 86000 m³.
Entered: 21976.725 m³
